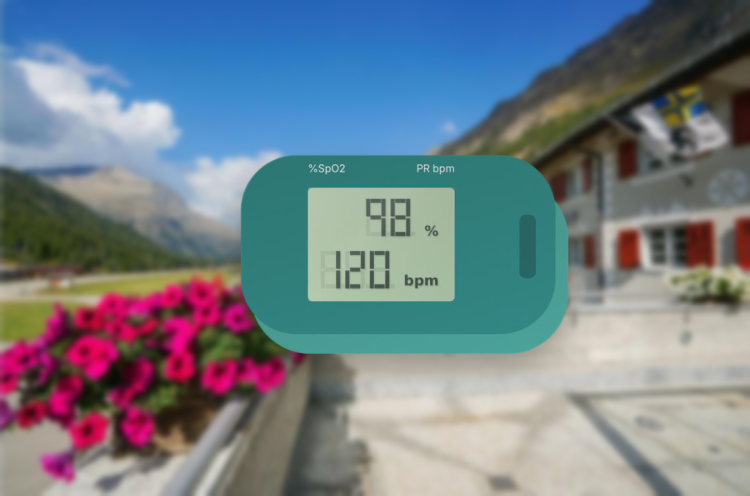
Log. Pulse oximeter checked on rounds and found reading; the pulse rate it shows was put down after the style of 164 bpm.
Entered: 120 bpm
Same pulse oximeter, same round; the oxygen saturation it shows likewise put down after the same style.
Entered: 98 %
